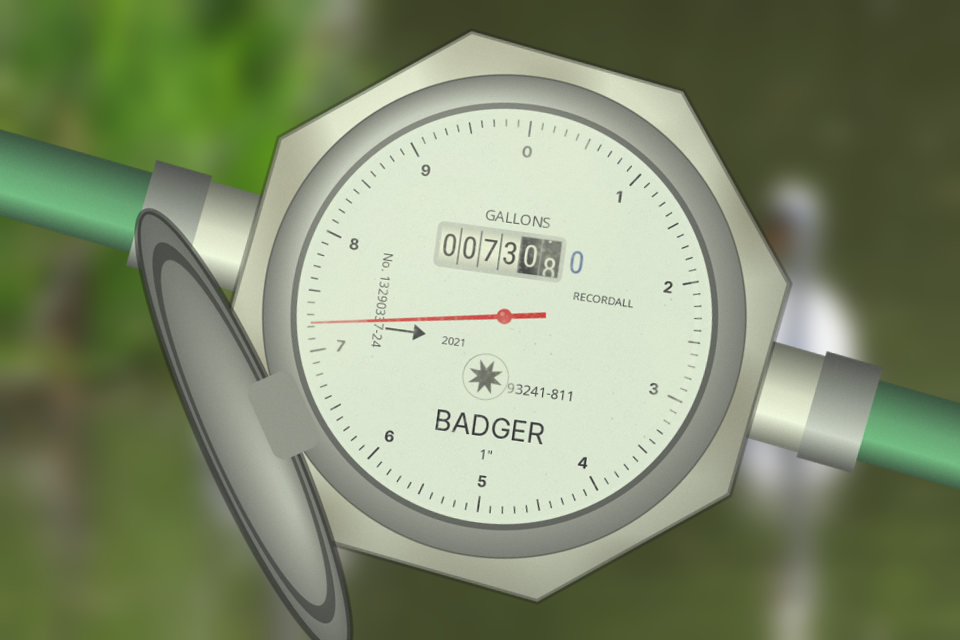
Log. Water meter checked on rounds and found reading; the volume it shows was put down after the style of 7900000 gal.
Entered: 73077.2 gal
